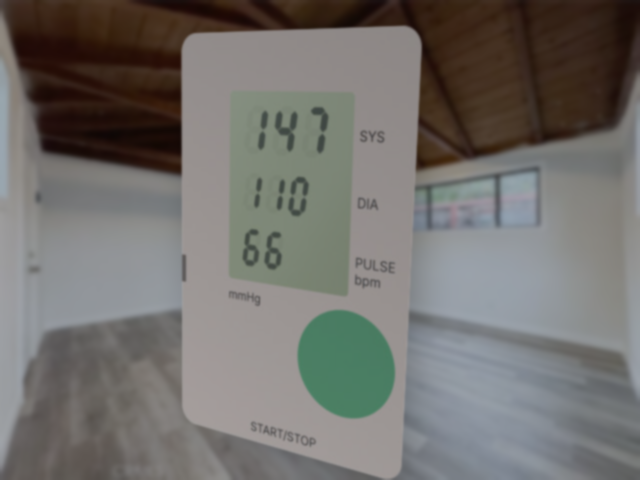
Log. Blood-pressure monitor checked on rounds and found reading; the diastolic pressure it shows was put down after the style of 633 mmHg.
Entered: 110 mmHg
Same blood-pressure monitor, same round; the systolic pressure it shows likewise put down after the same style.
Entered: 147 mmHg
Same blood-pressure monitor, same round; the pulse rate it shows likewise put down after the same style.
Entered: 66 bpm
